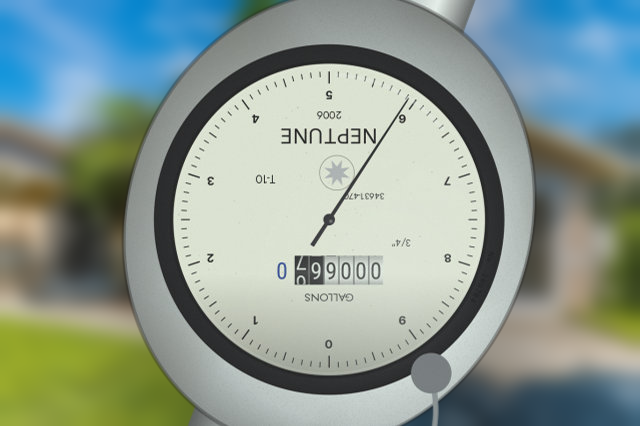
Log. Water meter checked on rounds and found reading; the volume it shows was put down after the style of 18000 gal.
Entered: 6665.9 gal
